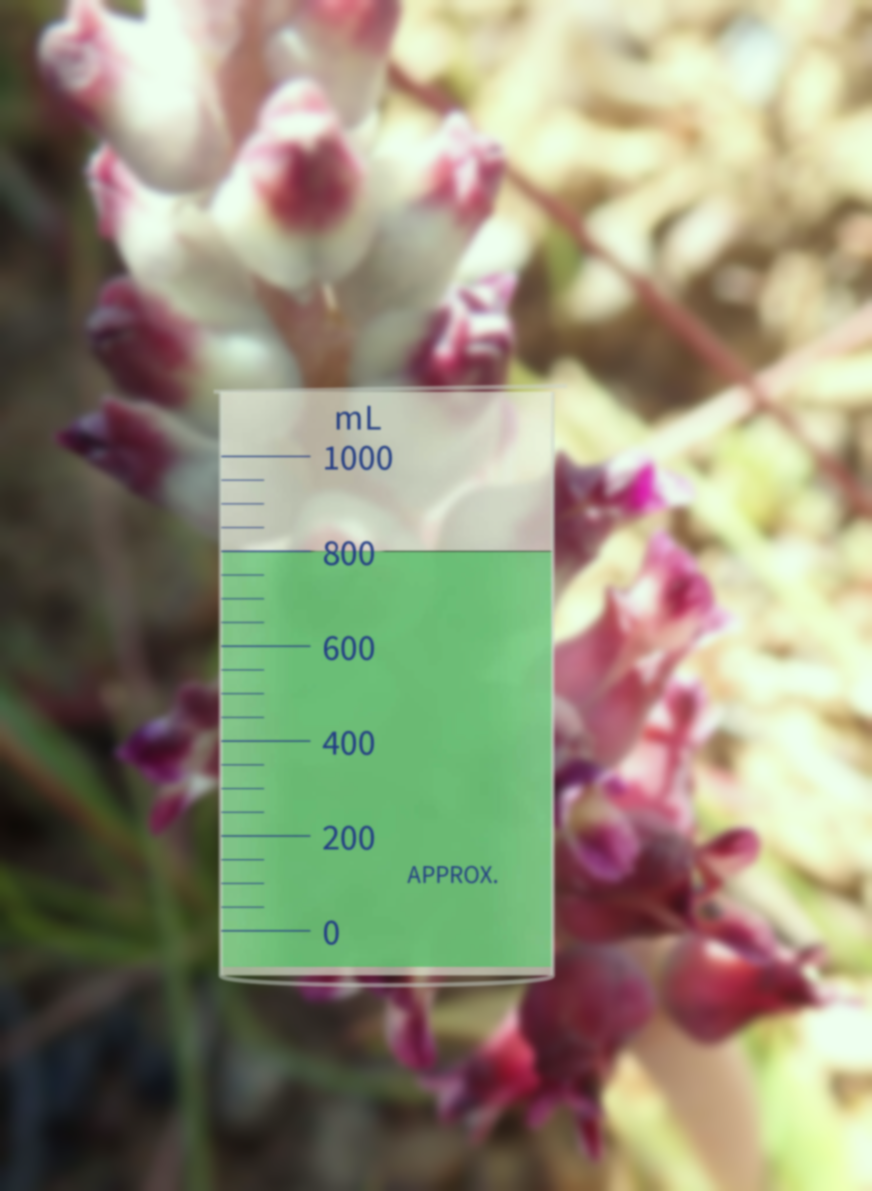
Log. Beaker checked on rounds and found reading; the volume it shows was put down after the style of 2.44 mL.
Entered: 800 mL
